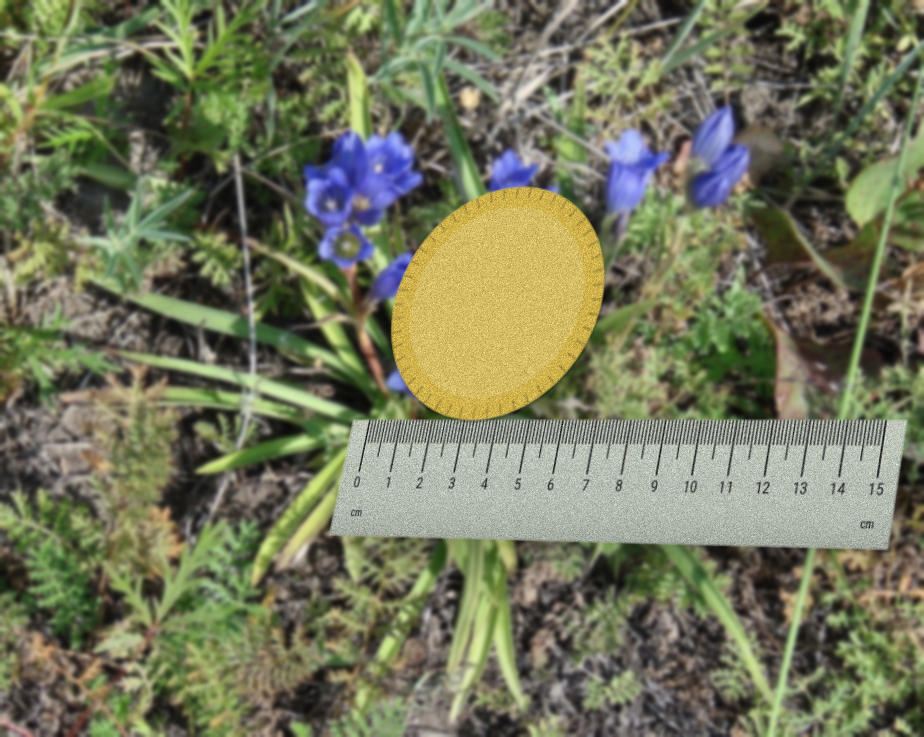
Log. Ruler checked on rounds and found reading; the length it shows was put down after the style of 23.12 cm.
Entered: 6.5 cm
